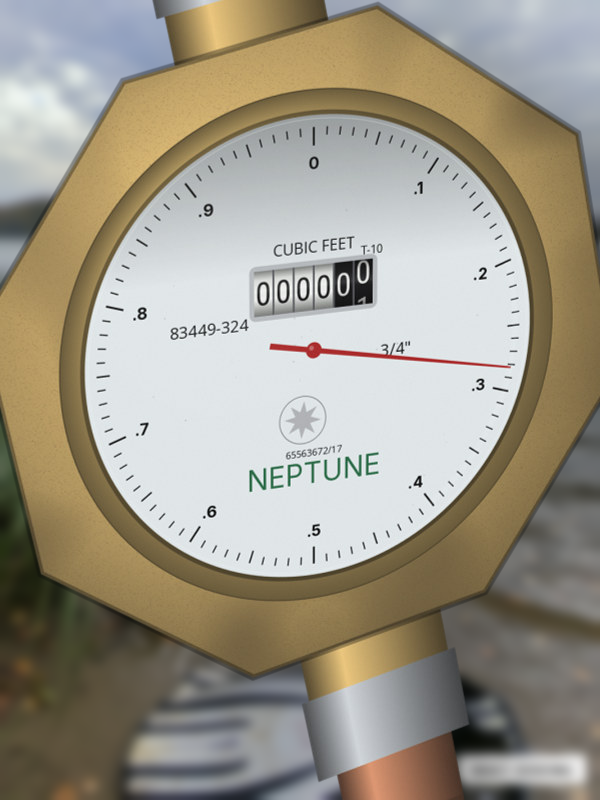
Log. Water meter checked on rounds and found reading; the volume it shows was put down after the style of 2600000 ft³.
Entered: 0.28 ft³
